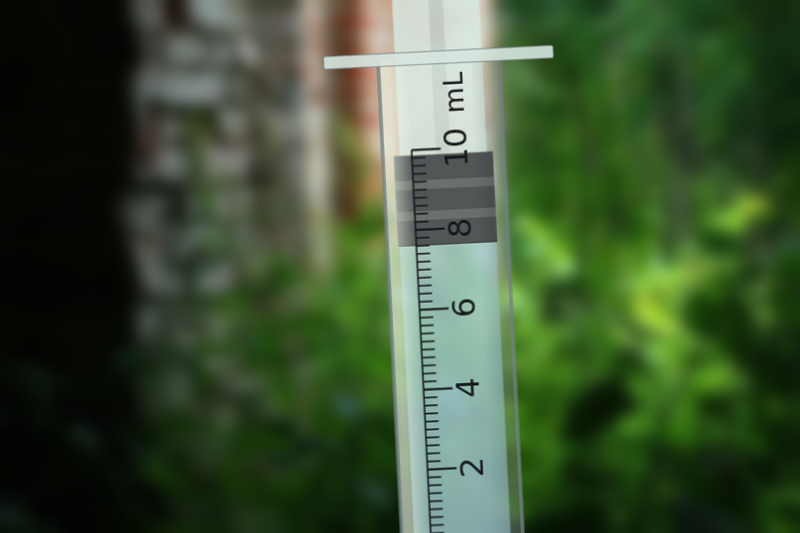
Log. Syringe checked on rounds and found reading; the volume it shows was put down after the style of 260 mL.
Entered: 7.6 mL
